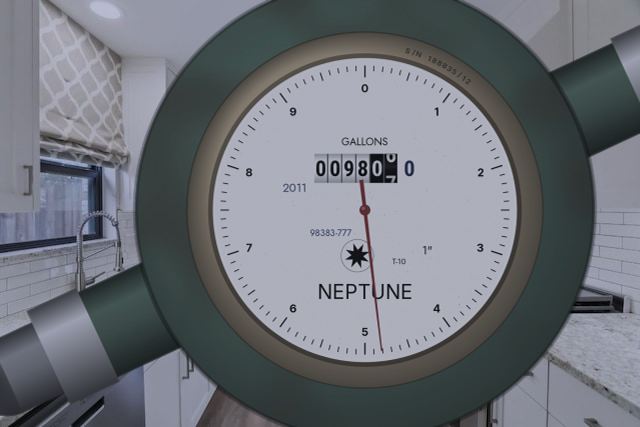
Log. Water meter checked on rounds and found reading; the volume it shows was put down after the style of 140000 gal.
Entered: 98064.8 gal
